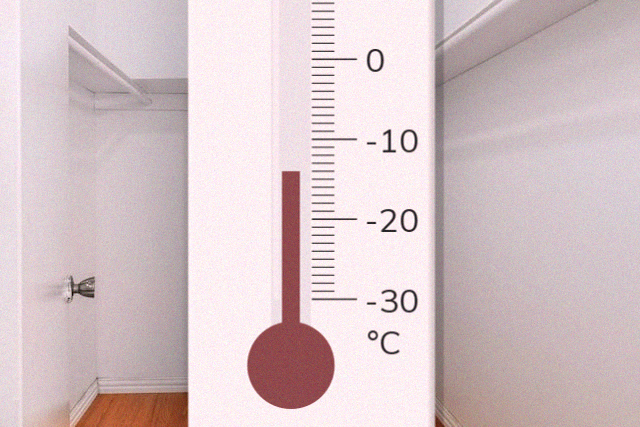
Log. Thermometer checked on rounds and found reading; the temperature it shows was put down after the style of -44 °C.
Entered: -14 °C
